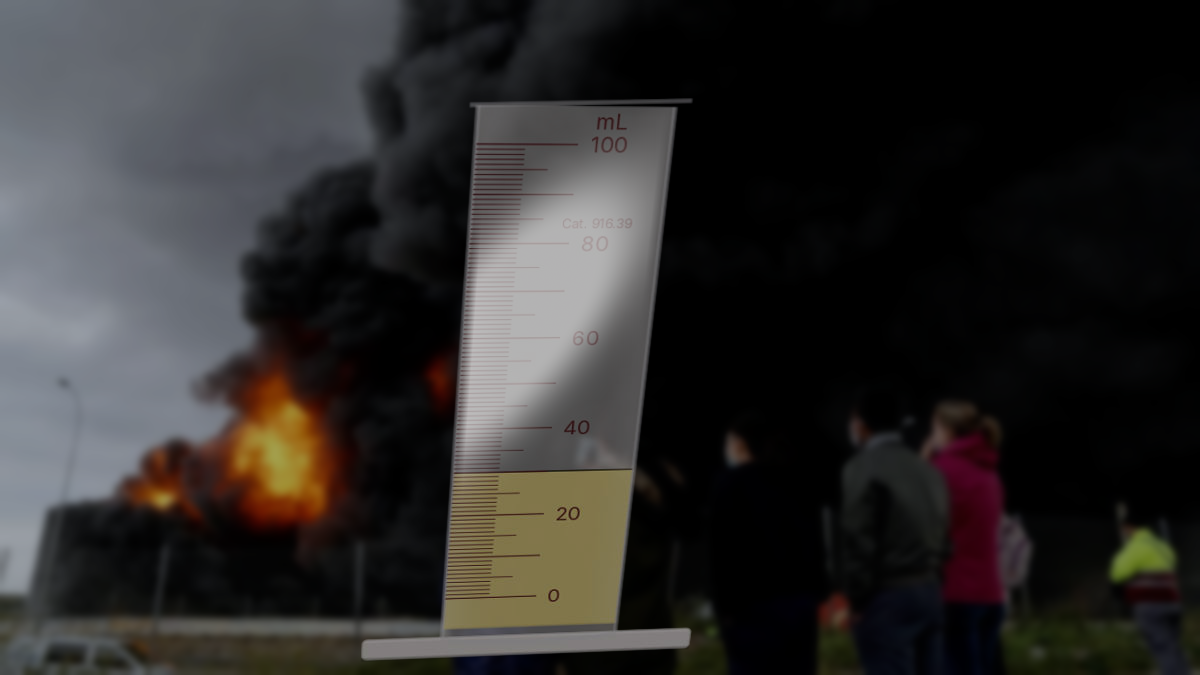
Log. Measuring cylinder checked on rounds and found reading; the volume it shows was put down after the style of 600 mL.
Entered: 30 mL
